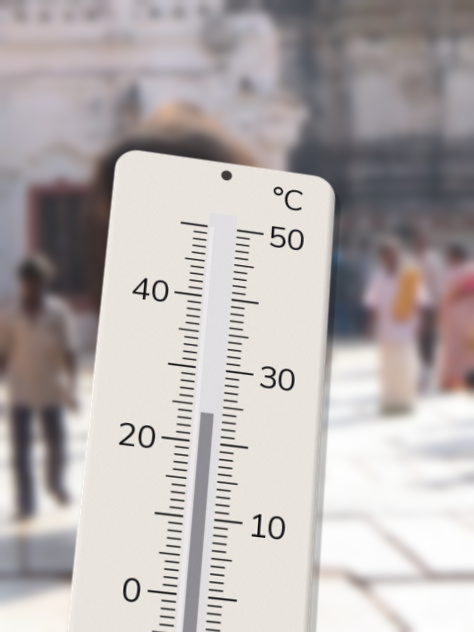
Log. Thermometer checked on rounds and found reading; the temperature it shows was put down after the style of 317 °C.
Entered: 24 °C
